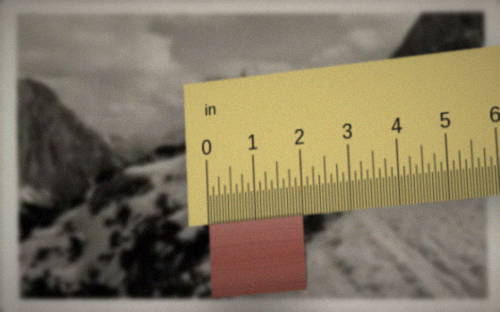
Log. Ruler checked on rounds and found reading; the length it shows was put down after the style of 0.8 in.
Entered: 2 in
